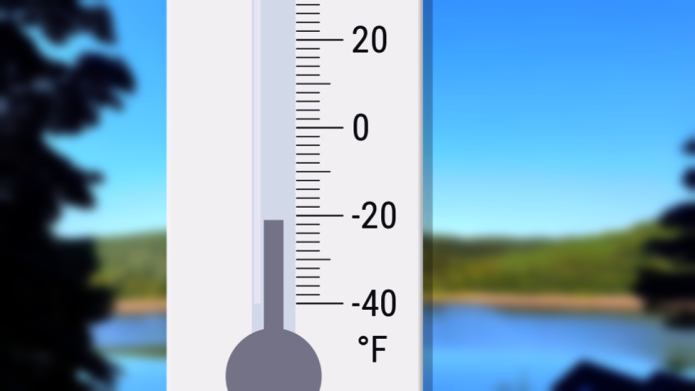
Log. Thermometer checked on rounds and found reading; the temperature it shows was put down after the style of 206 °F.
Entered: -21 °F
